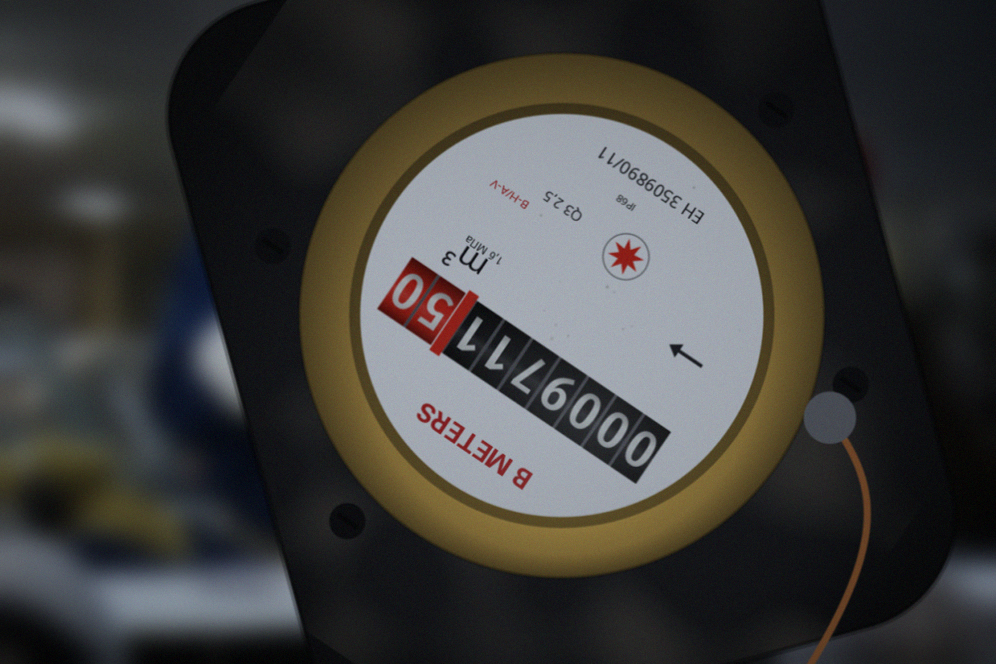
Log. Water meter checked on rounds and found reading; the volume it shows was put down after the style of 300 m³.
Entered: 9711.50 m³
